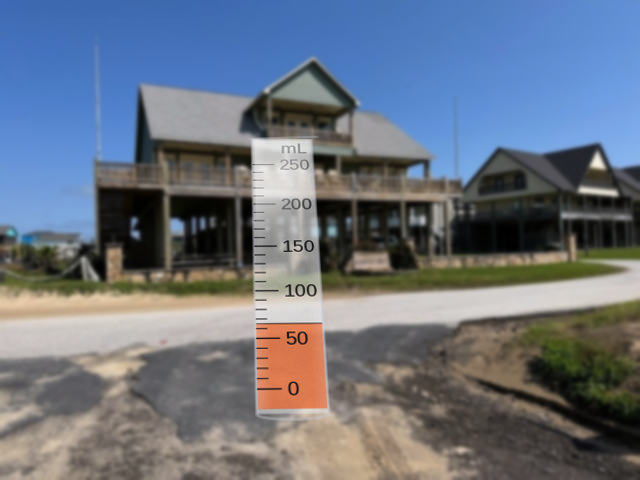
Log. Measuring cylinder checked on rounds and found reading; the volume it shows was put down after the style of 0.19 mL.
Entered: 65 mL
